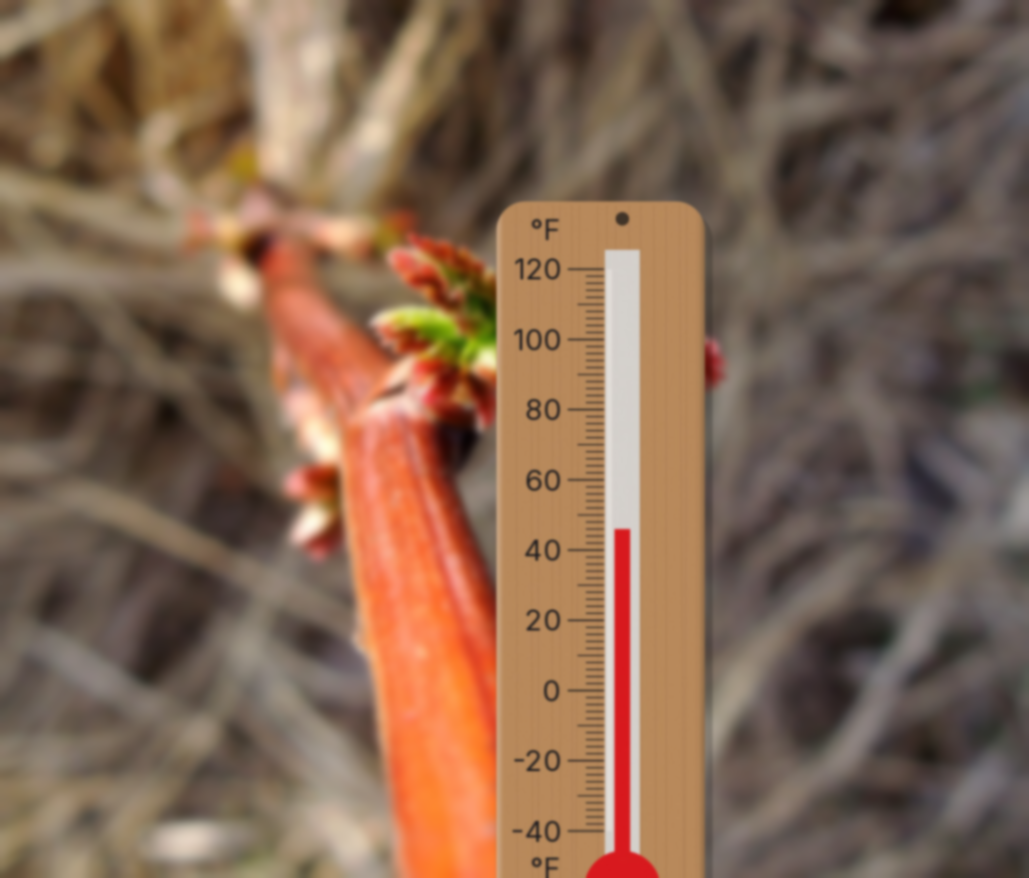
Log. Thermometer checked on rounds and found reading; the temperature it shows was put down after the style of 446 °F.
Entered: 46 °F
